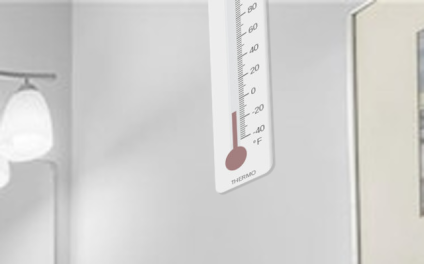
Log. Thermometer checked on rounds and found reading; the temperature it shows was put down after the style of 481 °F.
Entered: -10 °F
